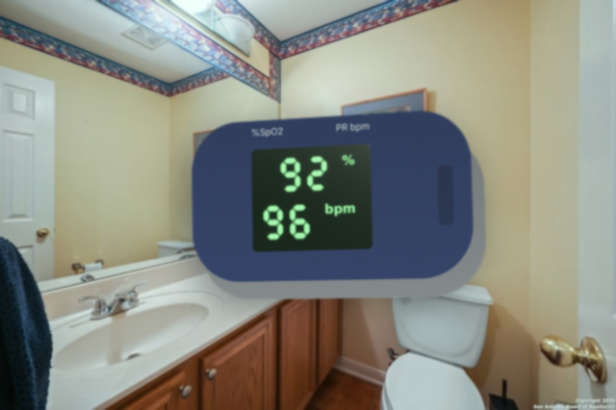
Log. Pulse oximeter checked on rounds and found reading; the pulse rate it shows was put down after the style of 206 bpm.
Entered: 96 bpm
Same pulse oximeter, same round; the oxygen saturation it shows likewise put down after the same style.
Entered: 92 %
